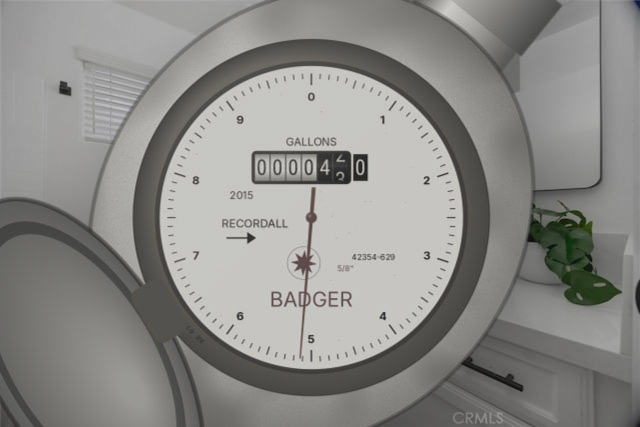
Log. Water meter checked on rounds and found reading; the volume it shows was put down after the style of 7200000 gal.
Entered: 425.1 gal
